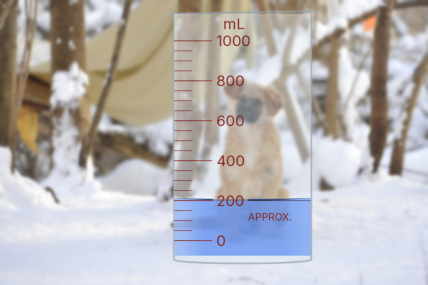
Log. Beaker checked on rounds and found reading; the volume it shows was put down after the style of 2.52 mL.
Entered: 200 mL
